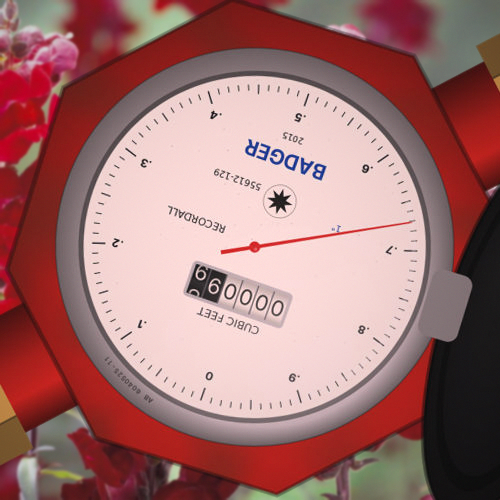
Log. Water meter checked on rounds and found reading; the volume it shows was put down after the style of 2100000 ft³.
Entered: 98.67 ft³
